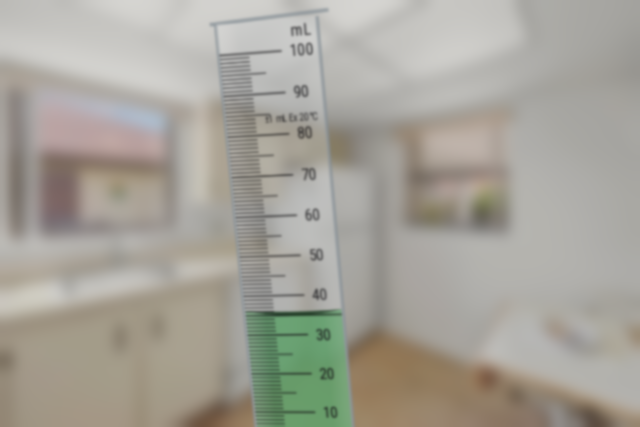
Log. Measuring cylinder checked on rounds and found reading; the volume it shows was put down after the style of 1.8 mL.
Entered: 35 mL
